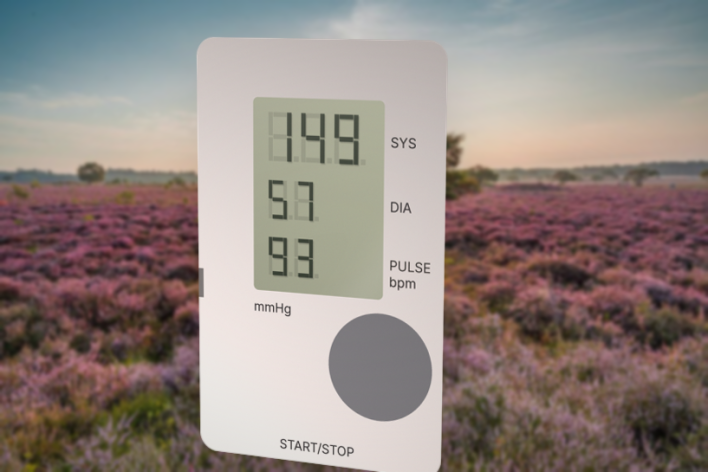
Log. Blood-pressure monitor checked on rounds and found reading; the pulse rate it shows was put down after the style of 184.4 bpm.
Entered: 93 bpm
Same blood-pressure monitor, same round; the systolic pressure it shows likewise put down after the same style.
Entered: 149 mmHg
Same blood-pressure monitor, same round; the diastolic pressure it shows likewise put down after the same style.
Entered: 57 mmHg
